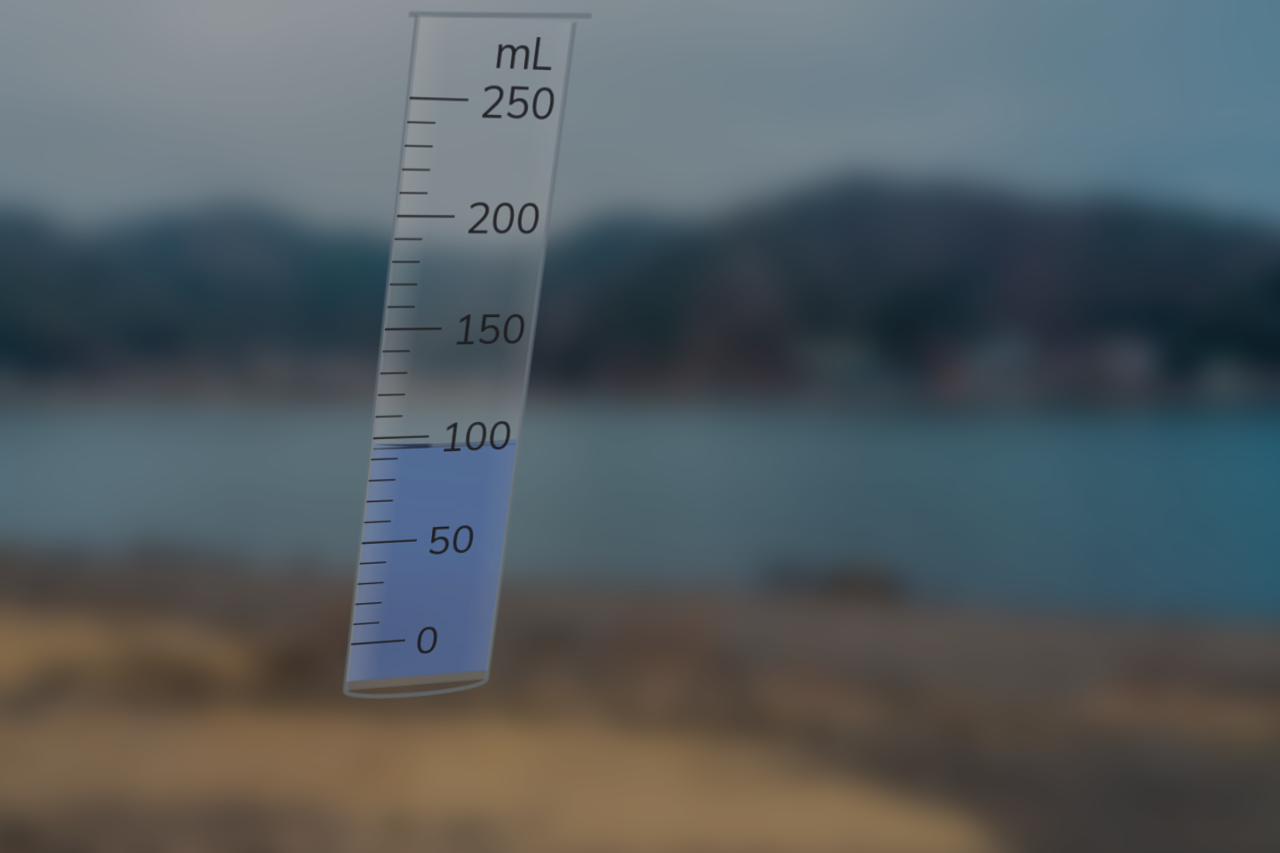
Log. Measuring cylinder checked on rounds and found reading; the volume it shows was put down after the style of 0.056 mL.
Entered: 95 mL
